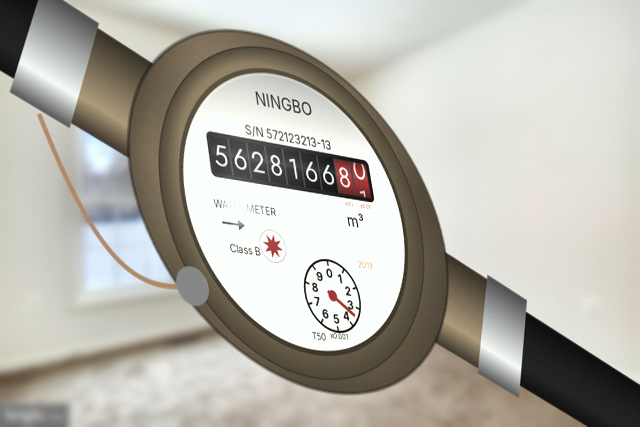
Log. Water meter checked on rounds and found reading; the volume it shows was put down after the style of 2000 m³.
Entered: 5628166.803 m³
